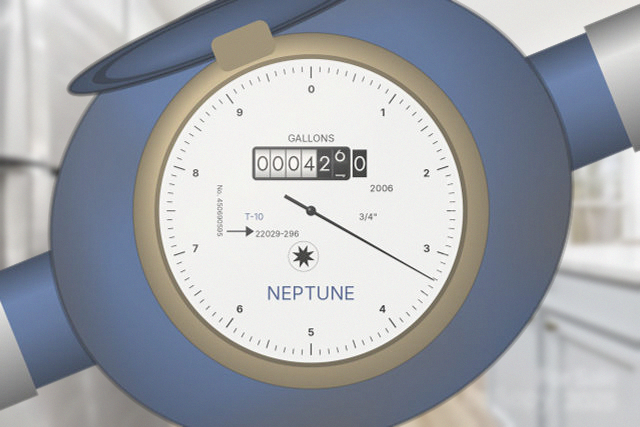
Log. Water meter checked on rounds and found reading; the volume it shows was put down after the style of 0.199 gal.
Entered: 4263.3 gal
